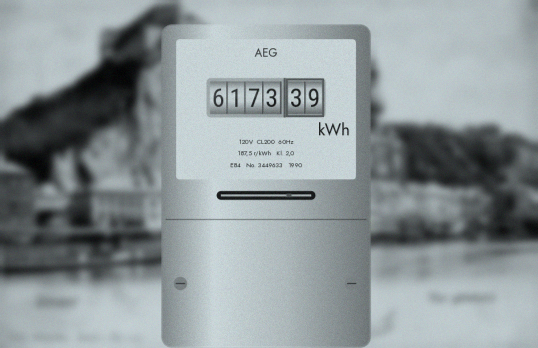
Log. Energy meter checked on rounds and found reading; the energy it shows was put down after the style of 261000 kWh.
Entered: 6173.39 kWh
